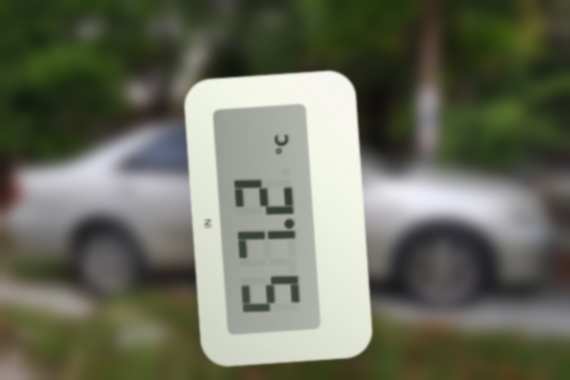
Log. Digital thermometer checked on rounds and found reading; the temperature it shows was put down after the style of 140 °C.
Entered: 57.2 °C
